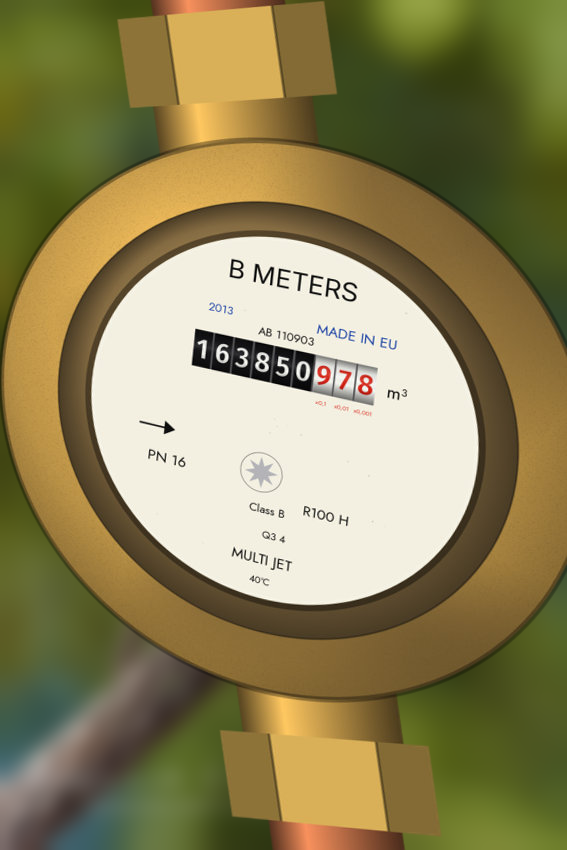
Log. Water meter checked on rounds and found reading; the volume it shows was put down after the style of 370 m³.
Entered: 163850.978 m³
